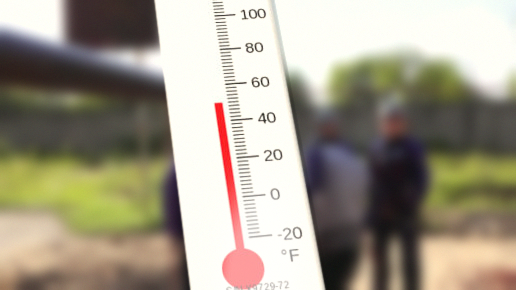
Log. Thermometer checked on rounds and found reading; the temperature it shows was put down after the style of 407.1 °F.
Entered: 50 °F
